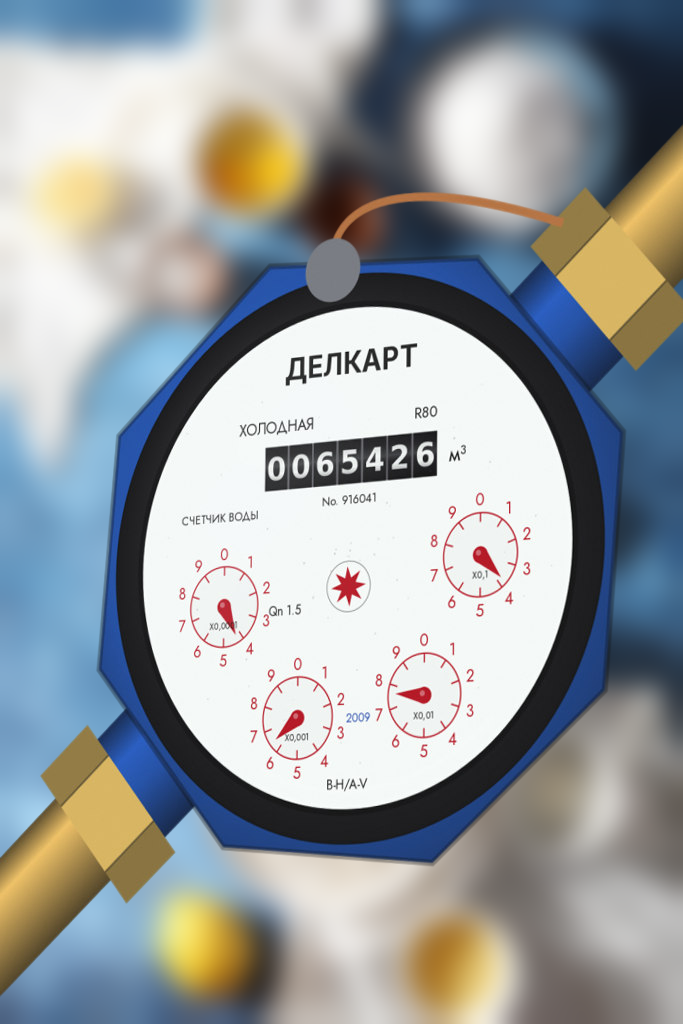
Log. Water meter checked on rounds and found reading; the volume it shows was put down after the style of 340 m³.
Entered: 65426.3764 m³
